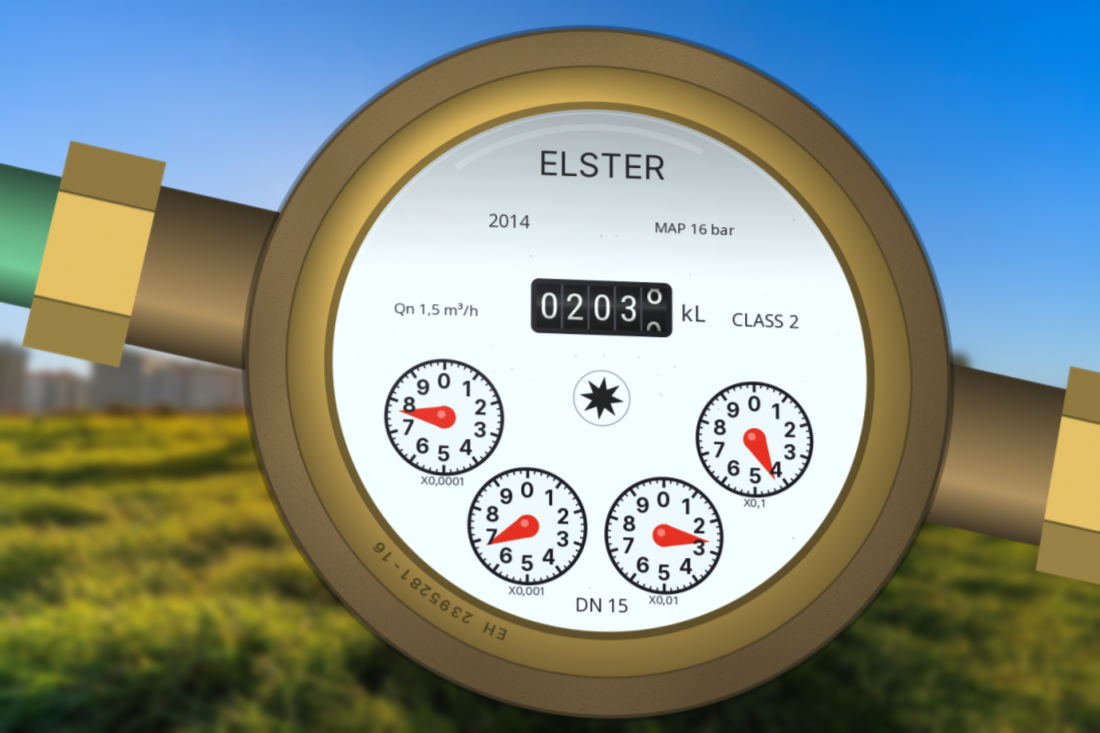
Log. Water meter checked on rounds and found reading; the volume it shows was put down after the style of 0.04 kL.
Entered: 2038.4267 kL
